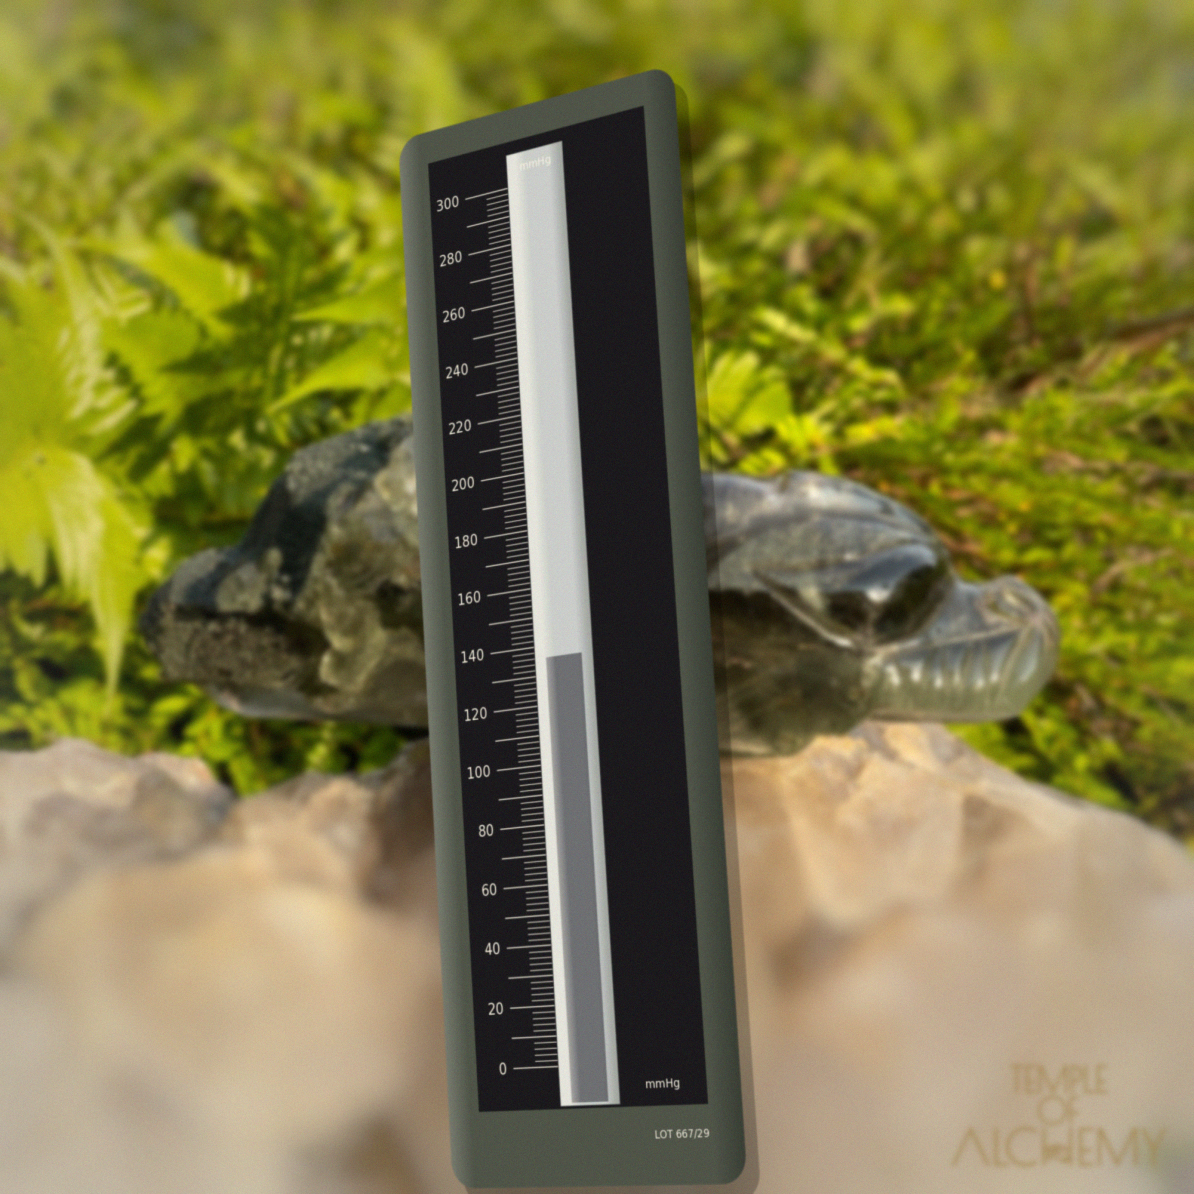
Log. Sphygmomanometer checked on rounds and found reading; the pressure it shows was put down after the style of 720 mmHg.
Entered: 136 mmHg
